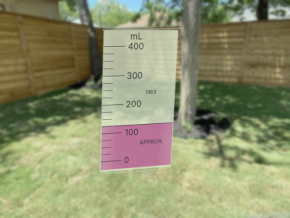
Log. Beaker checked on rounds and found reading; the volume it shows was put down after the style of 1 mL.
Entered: 125 mL
